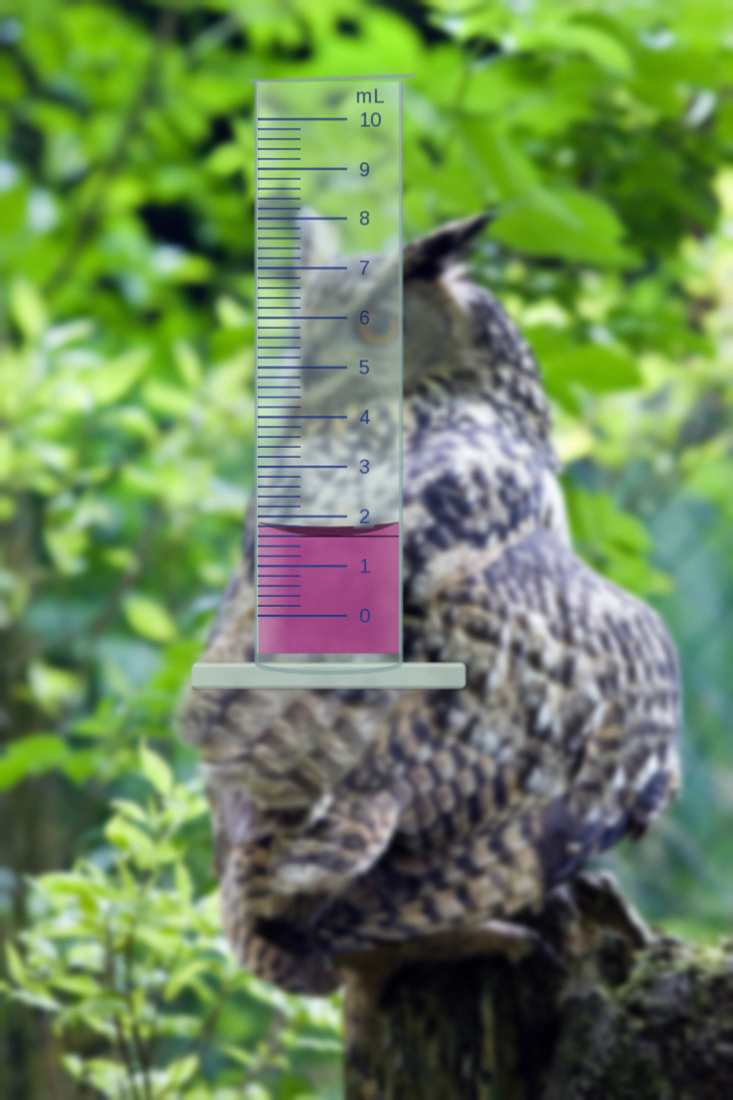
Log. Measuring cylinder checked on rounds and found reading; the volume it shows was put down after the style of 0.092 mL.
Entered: 1.6 mL
